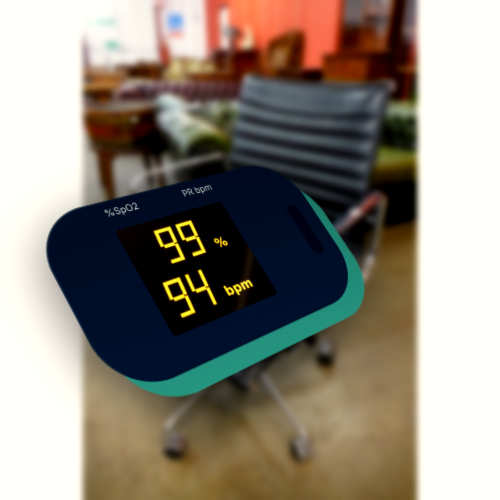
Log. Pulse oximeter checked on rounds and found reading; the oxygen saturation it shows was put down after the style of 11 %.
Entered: 99 %
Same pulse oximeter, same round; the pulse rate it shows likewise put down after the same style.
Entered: 94 bpm
